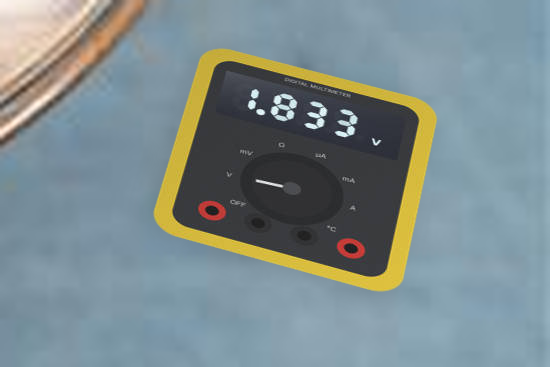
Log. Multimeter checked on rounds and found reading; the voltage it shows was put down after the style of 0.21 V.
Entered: 1.833 V
